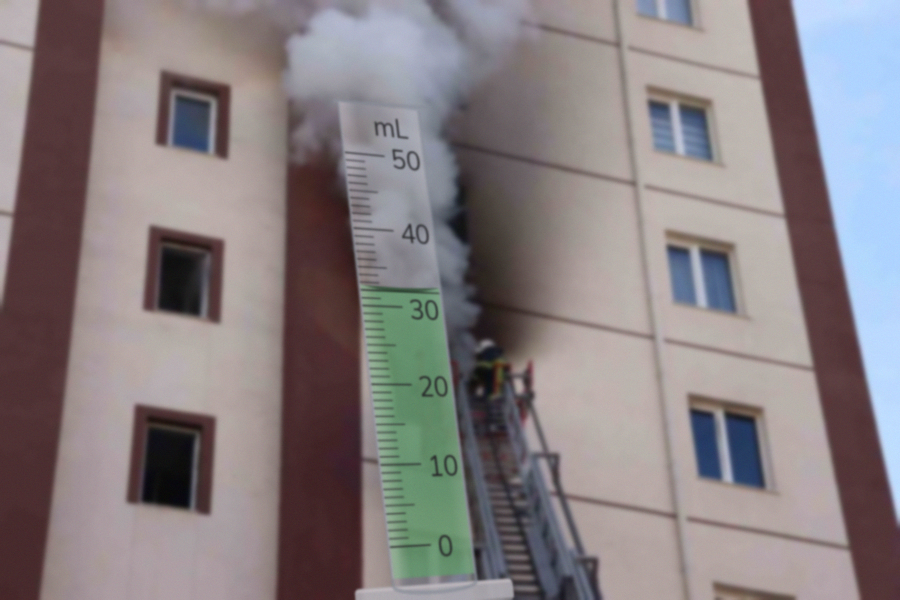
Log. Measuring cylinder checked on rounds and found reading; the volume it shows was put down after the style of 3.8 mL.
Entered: 32 mL
